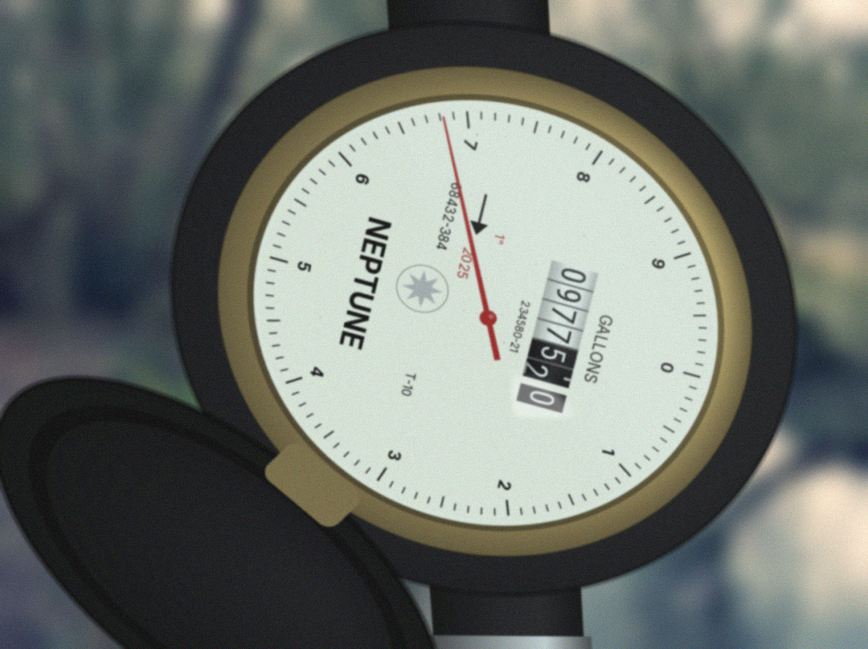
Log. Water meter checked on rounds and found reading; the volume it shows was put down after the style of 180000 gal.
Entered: 977516.8 gal
